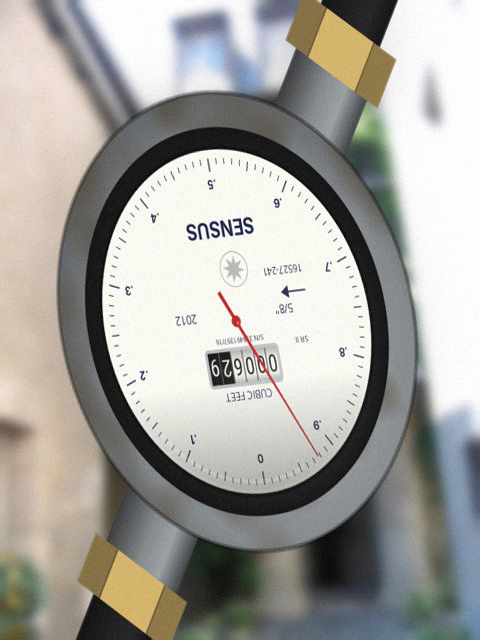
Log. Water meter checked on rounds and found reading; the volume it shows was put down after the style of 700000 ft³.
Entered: 628.92 ft³
